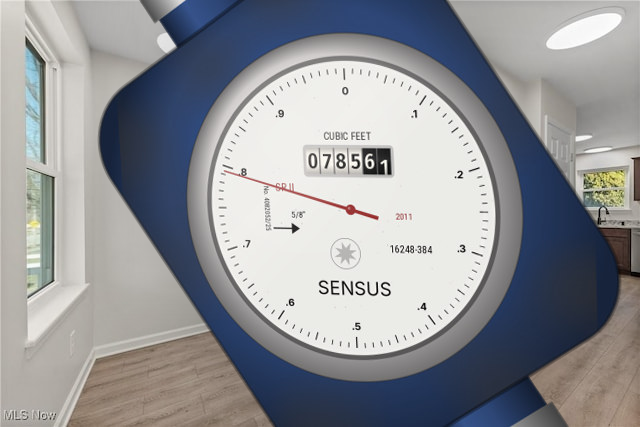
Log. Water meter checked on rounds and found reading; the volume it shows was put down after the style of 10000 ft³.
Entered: 78560.79 ft³
